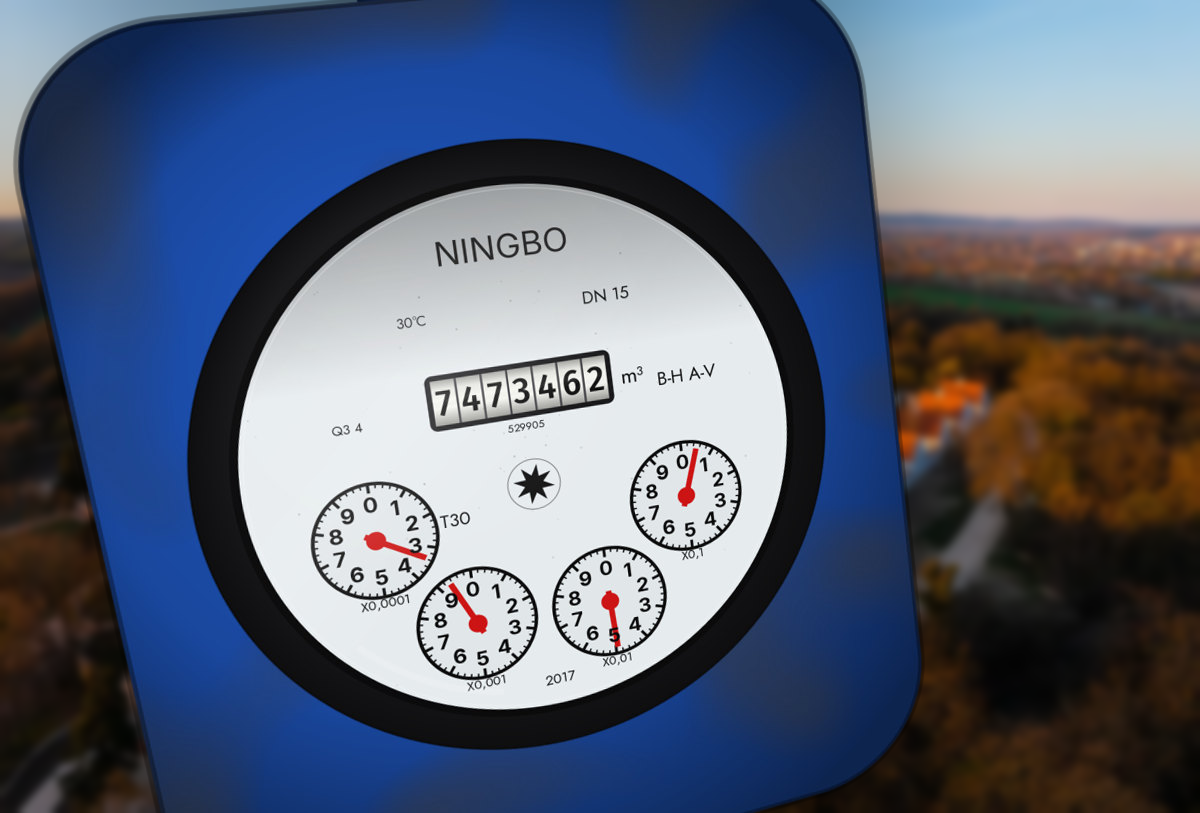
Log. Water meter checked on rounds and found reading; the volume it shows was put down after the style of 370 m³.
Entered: 7473462.0493 m³
